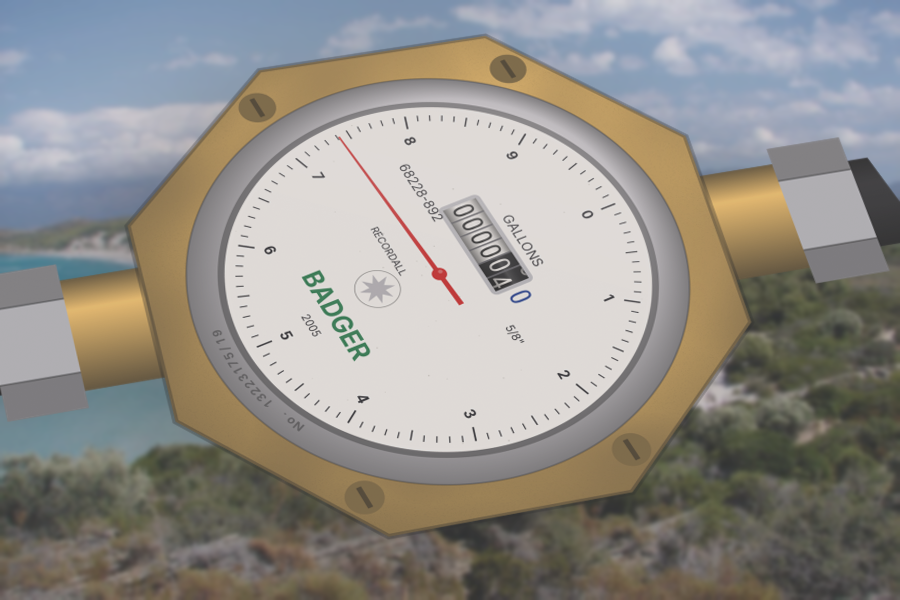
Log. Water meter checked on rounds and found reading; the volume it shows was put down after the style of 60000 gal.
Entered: 37.4 gal
